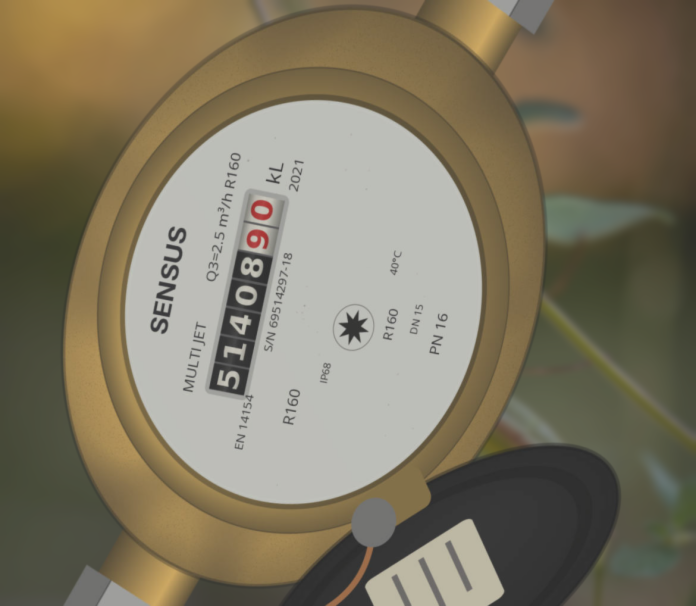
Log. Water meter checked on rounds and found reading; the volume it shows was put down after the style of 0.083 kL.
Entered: 51408.90 kL
